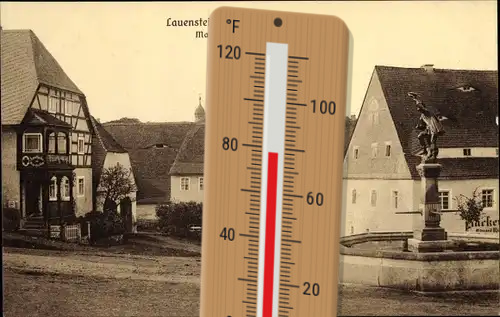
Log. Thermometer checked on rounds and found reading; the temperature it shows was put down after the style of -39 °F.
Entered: 78 °F
